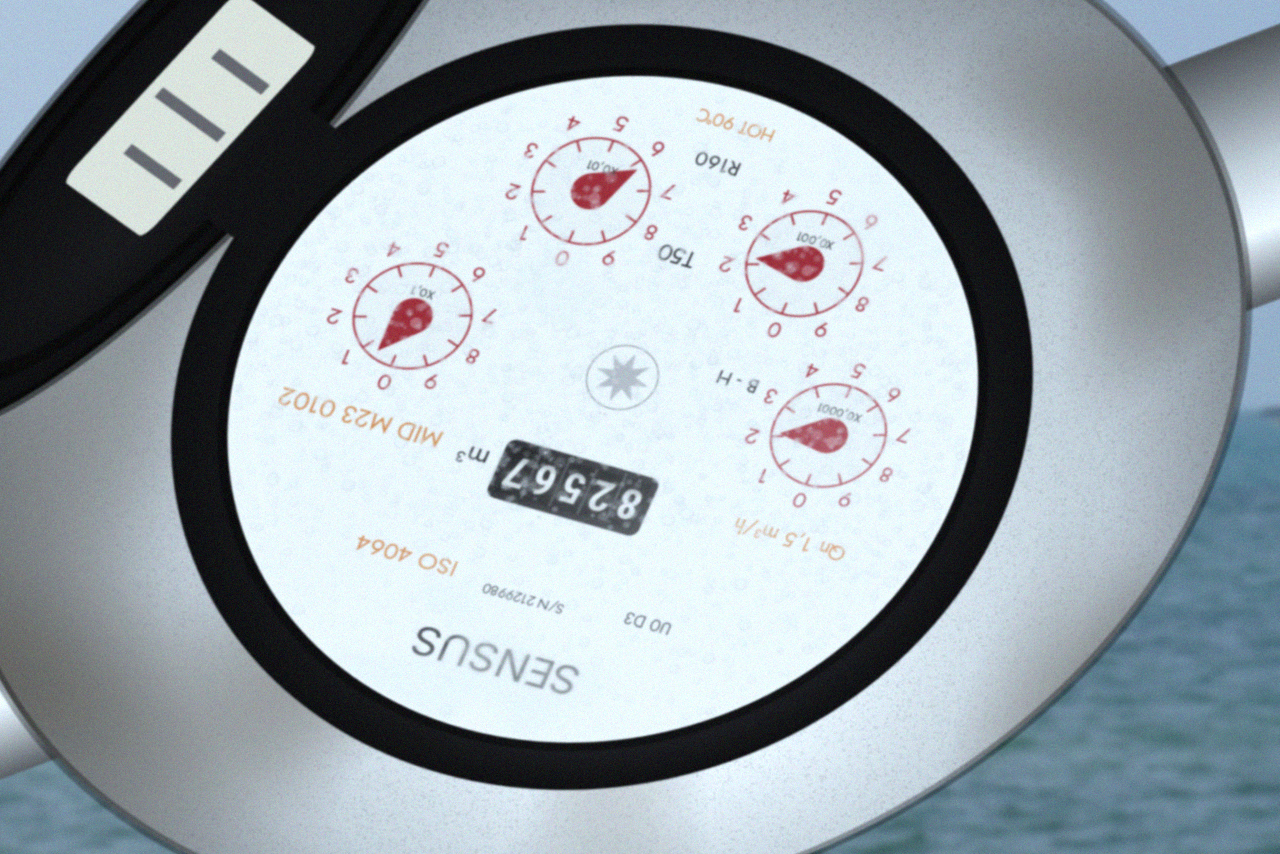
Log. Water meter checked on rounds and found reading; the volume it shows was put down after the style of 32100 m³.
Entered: 82567.0622 m³
